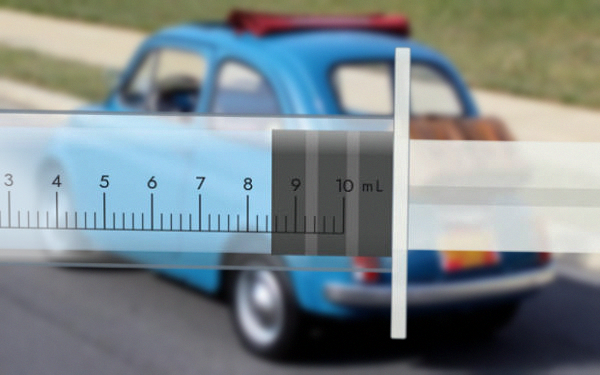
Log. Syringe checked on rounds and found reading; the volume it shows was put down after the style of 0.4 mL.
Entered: 8.5 mL
